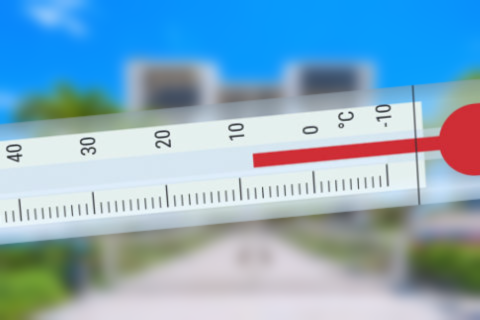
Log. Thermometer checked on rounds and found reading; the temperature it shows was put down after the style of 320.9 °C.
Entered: 8 °C
